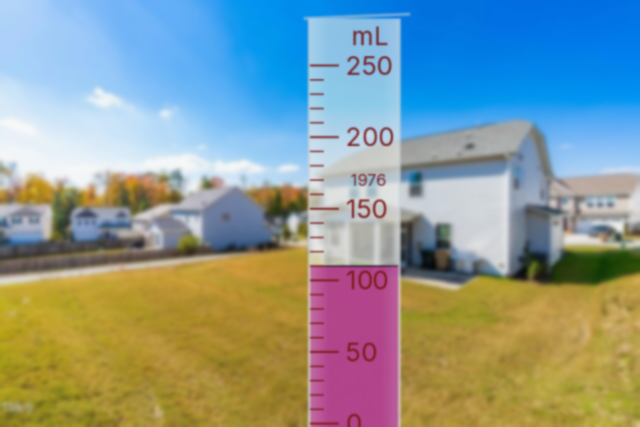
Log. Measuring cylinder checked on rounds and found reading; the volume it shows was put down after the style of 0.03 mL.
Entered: 110 mL
